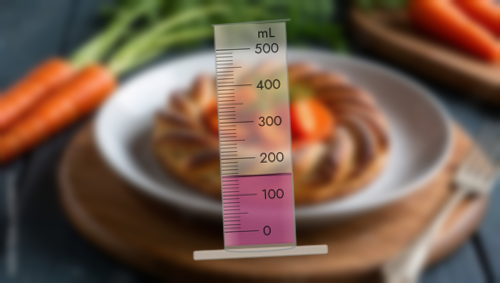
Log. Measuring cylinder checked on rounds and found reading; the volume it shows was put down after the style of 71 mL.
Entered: 150 mL
